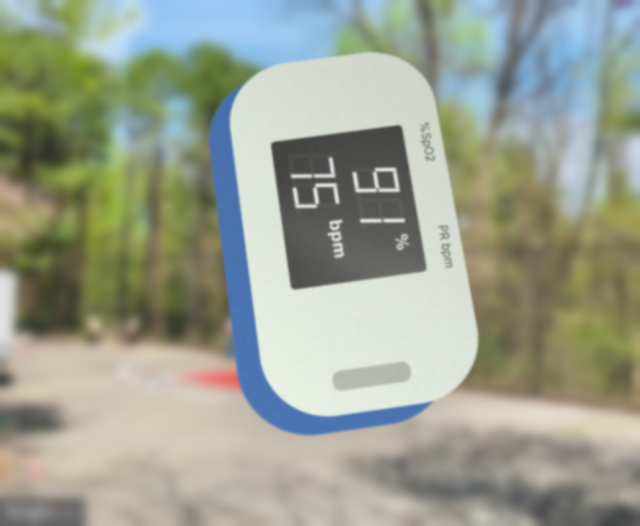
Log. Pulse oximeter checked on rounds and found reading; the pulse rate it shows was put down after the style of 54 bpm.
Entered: 75 bpm
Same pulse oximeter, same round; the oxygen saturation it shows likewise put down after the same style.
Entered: 91 %
